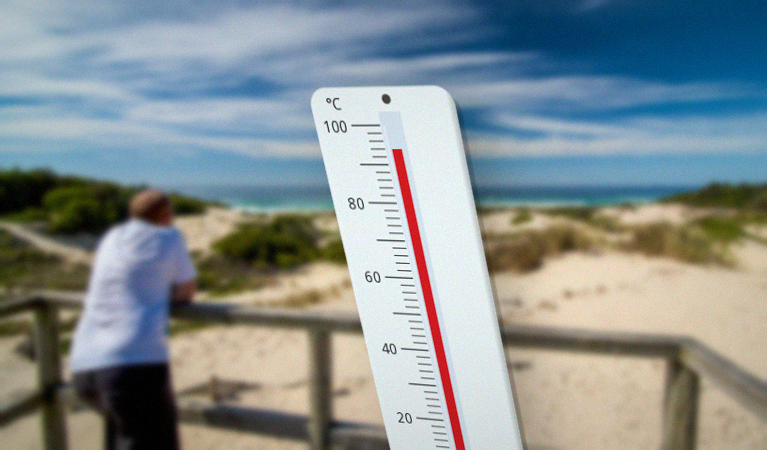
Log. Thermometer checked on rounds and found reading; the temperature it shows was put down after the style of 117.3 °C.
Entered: 94 °C
